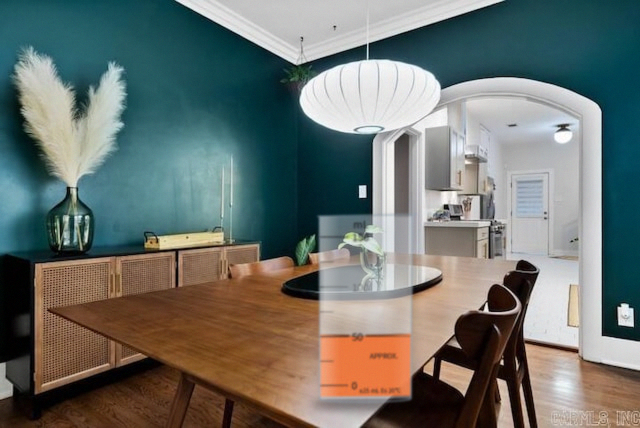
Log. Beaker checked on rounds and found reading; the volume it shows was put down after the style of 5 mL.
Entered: 50 mL
